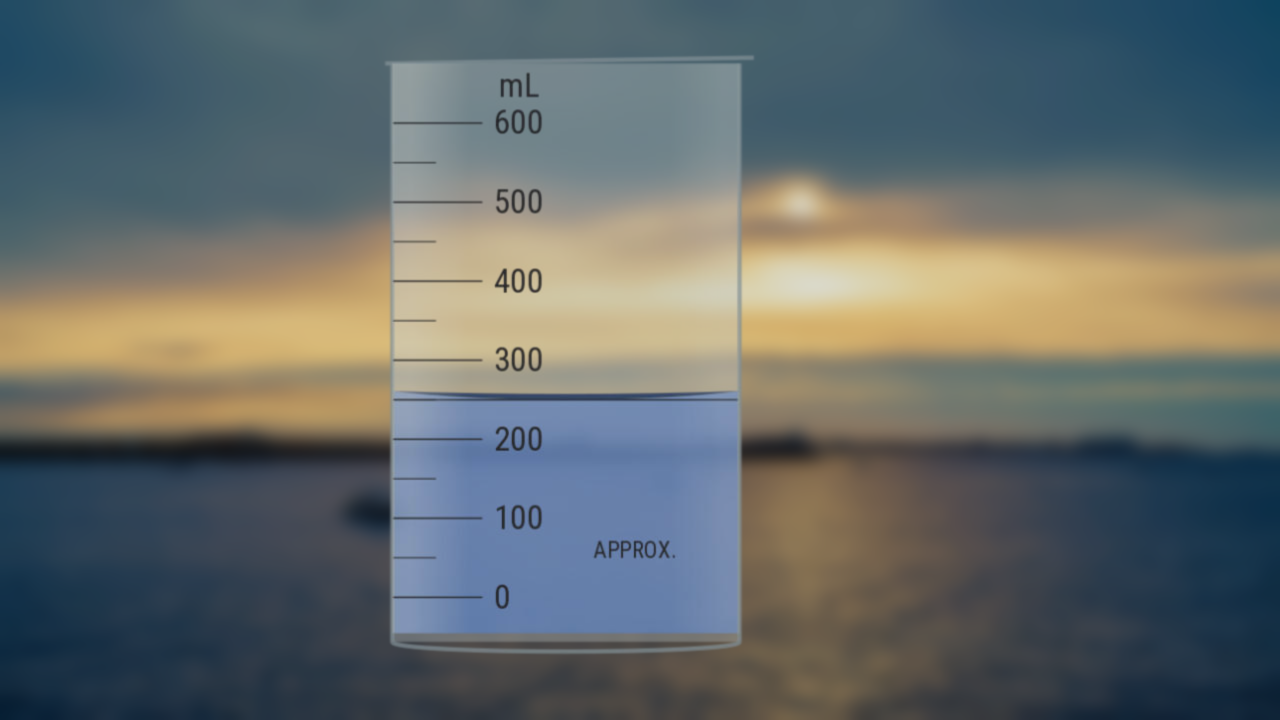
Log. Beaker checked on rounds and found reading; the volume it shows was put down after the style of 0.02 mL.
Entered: 250 mL
